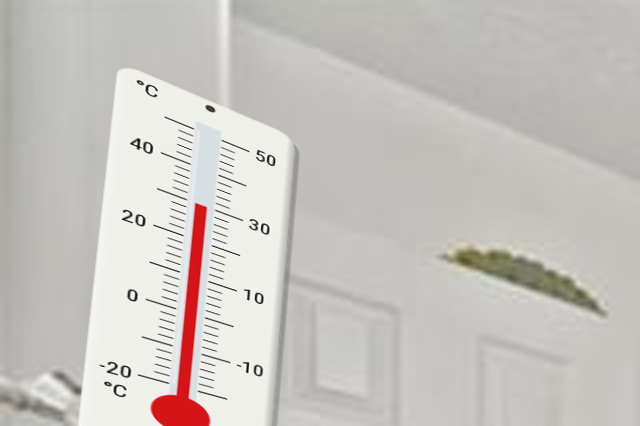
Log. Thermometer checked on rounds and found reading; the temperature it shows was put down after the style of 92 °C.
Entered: 30 °C
